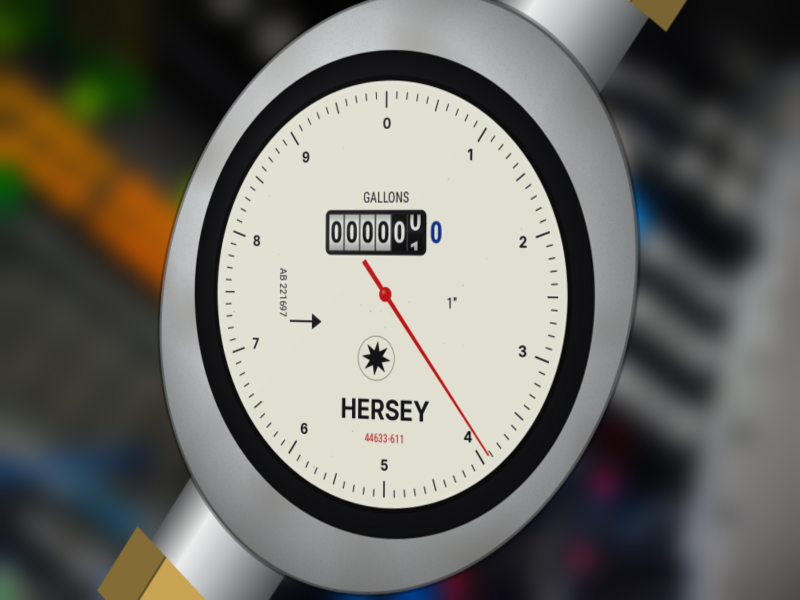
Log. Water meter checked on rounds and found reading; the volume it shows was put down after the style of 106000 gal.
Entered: 3.9 gal
